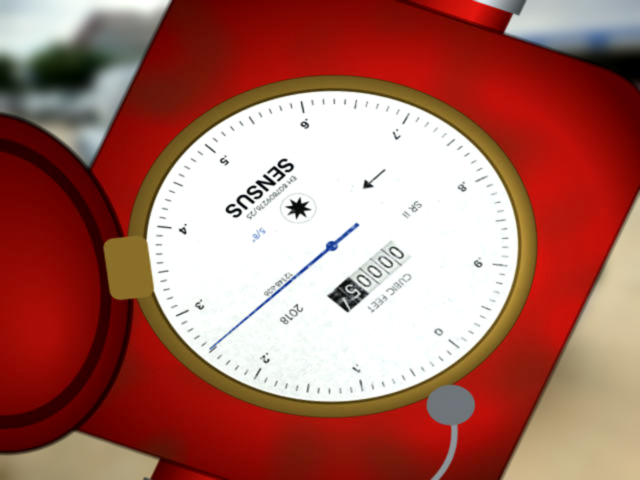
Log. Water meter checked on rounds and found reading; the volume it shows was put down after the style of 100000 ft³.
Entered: 57.25 ft³
